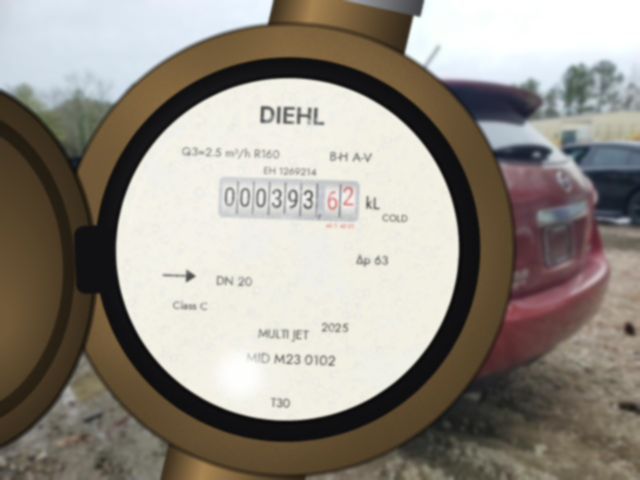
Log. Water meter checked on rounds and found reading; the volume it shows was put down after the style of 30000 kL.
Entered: 393.62 kL
